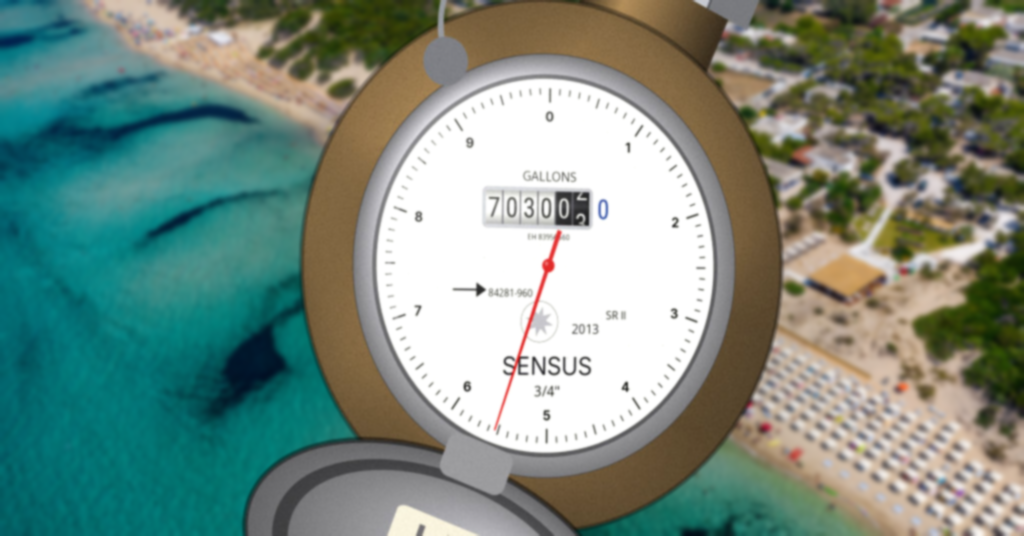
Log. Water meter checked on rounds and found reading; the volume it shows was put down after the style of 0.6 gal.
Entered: 7030025.5 gal
